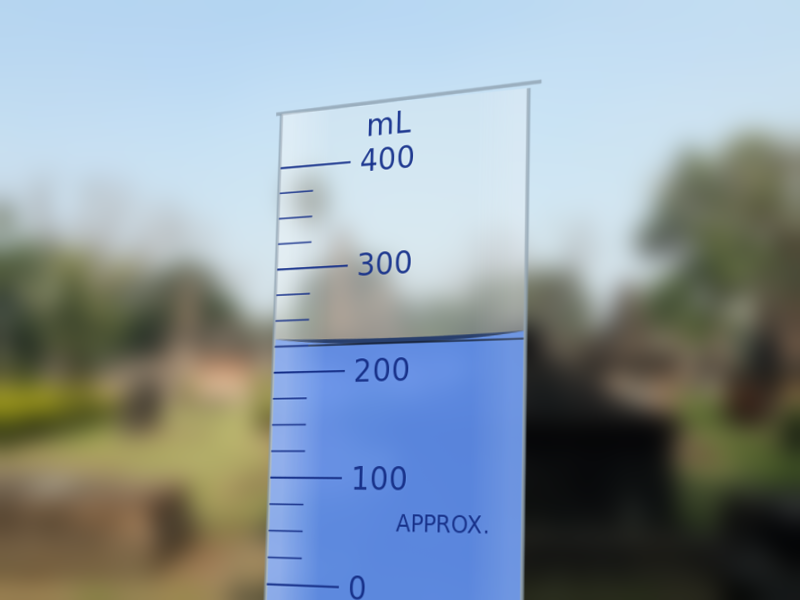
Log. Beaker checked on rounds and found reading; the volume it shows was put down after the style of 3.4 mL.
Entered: 225 mL
